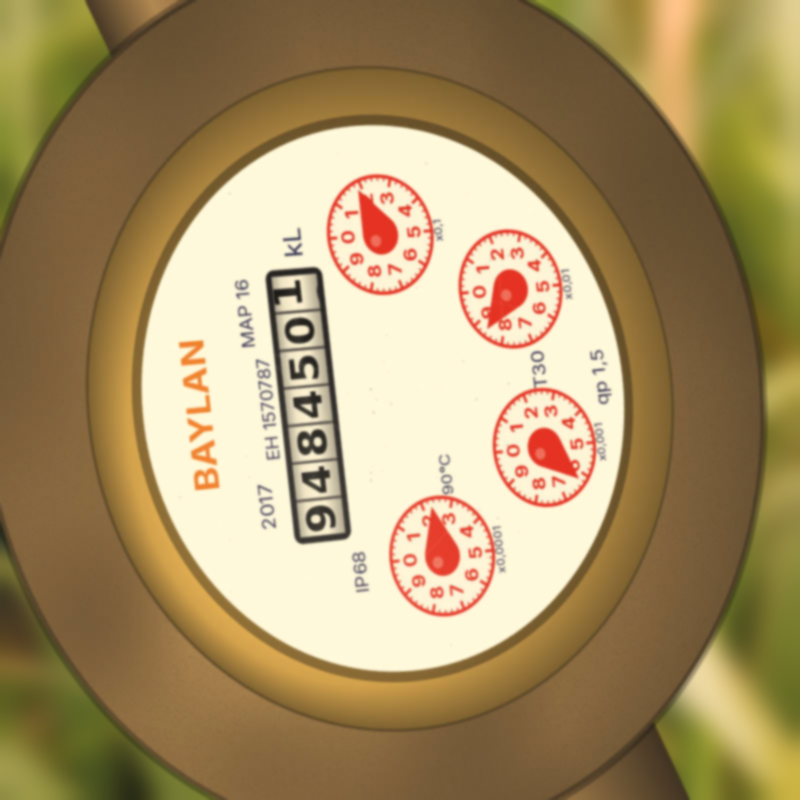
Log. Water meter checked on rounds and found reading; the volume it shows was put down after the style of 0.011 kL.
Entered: 9484501.1862 kL
